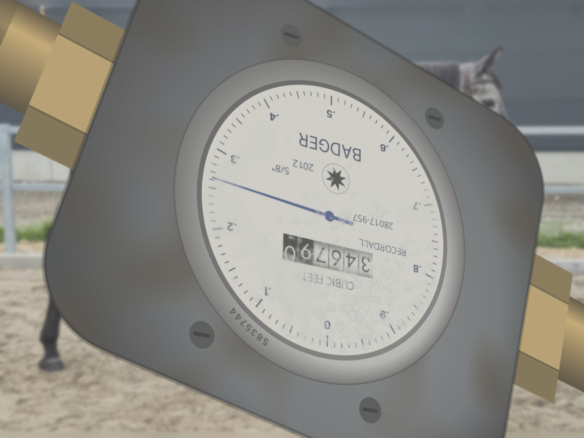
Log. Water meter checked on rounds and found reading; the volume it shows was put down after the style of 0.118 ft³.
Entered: 346790.26 ft³
